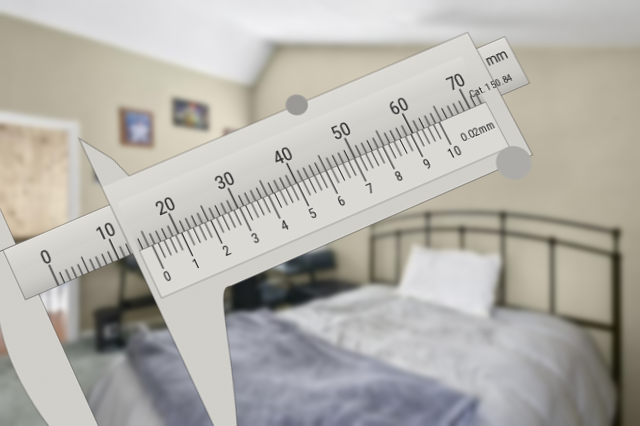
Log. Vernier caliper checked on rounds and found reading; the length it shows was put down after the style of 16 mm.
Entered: 15.6 mm
